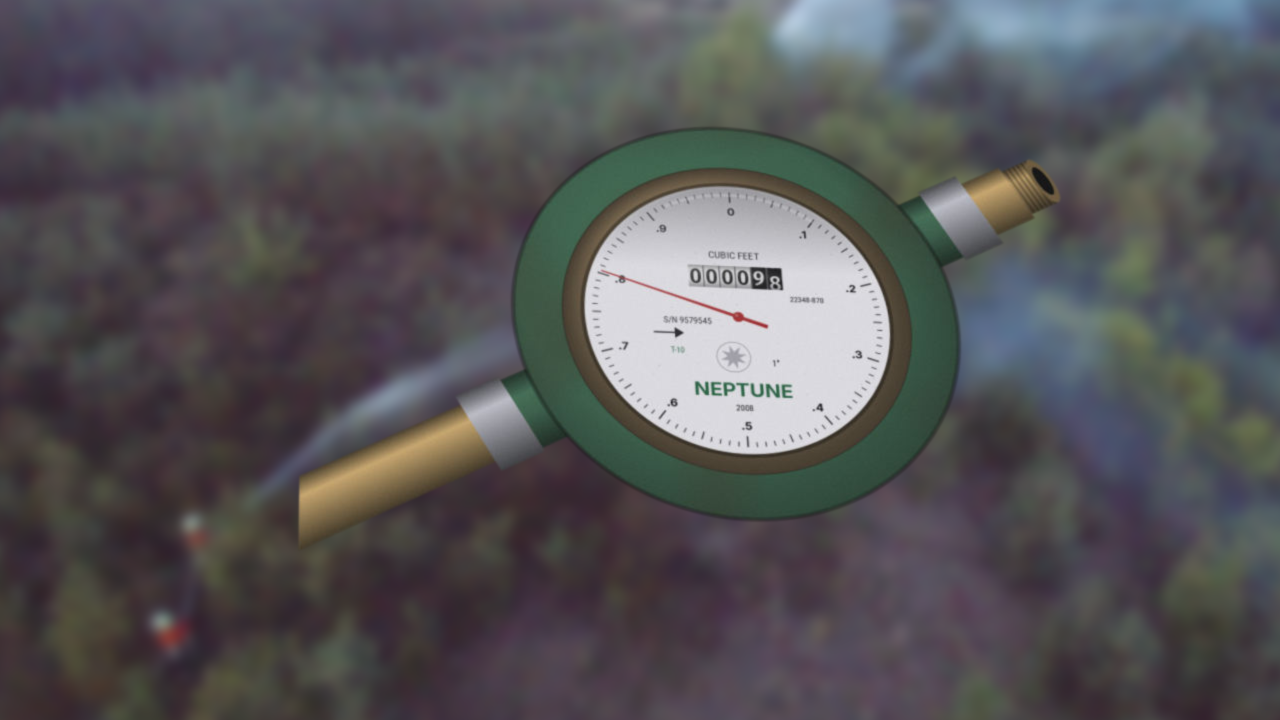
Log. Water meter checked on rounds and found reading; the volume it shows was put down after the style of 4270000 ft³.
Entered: 97.80 ft³
